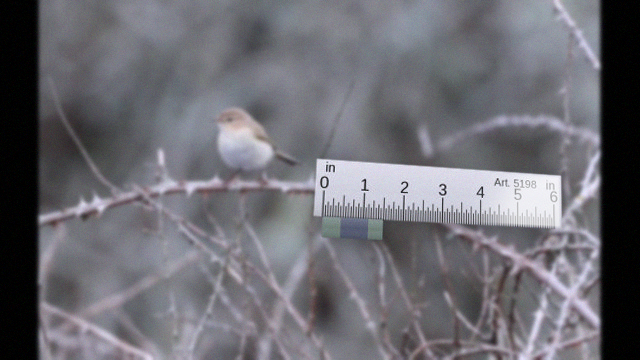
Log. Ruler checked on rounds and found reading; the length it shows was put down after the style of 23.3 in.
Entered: 1.5 in
